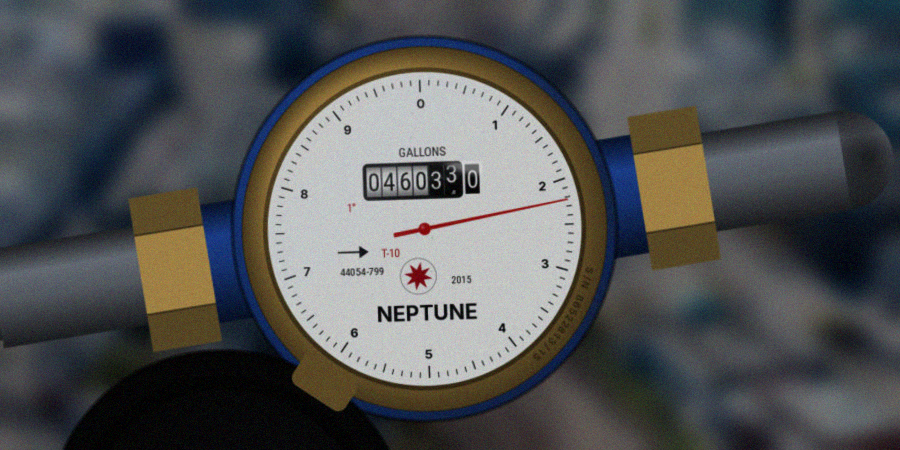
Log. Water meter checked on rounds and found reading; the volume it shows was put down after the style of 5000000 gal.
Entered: 460332.2 gal
